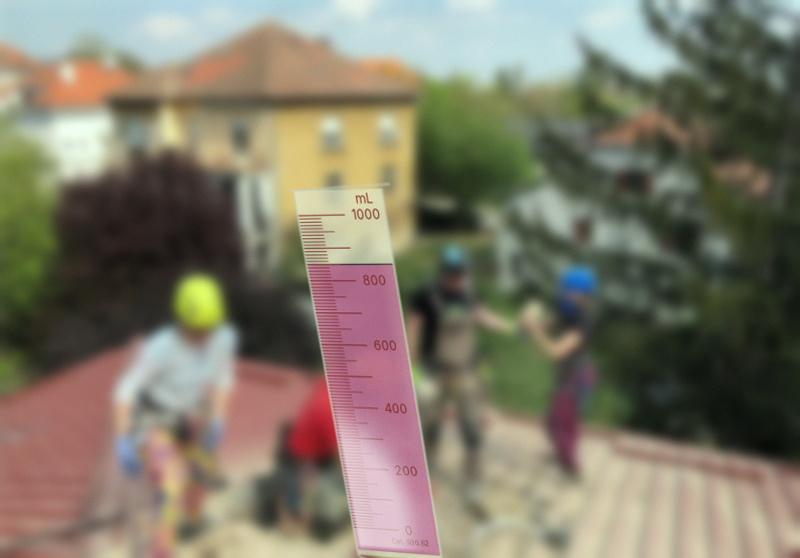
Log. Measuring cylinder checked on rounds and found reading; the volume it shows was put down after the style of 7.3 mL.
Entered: 850 mL
